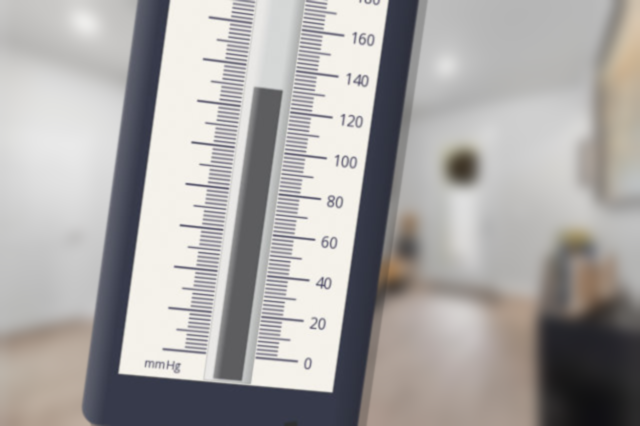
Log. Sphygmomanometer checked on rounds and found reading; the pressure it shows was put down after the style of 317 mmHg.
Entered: 130 mmHg
